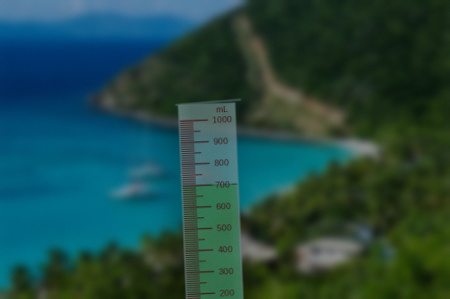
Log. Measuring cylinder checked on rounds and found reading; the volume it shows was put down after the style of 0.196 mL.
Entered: 700 mL
